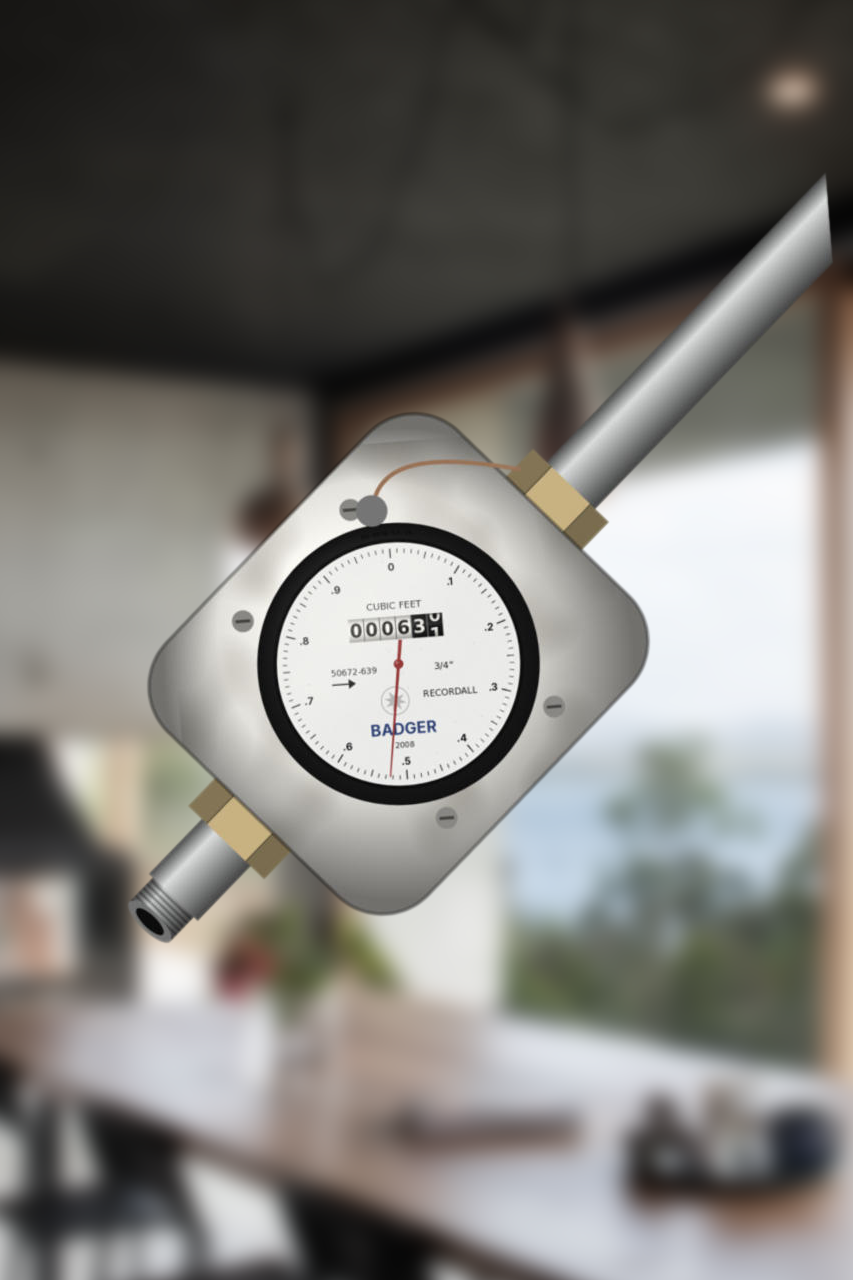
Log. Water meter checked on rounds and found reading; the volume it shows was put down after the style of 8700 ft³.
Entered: 630.52 ft³
